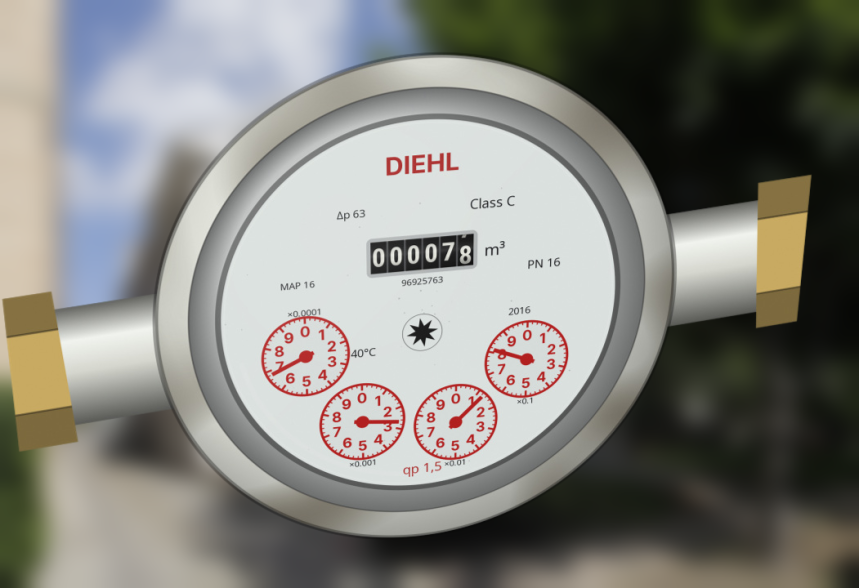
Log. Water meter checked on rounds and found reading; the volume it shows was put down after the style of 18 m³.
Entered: 77.8126 m³
